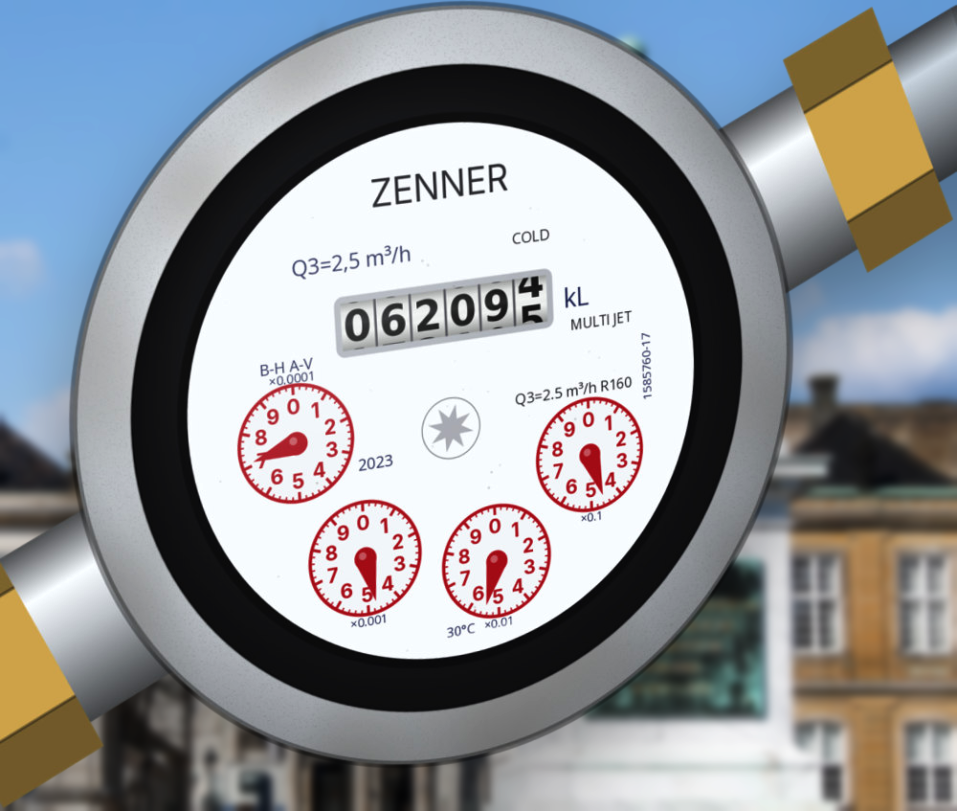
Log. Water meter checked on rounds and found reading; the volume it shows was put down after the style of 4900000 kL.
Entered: 62094.4547 kL
